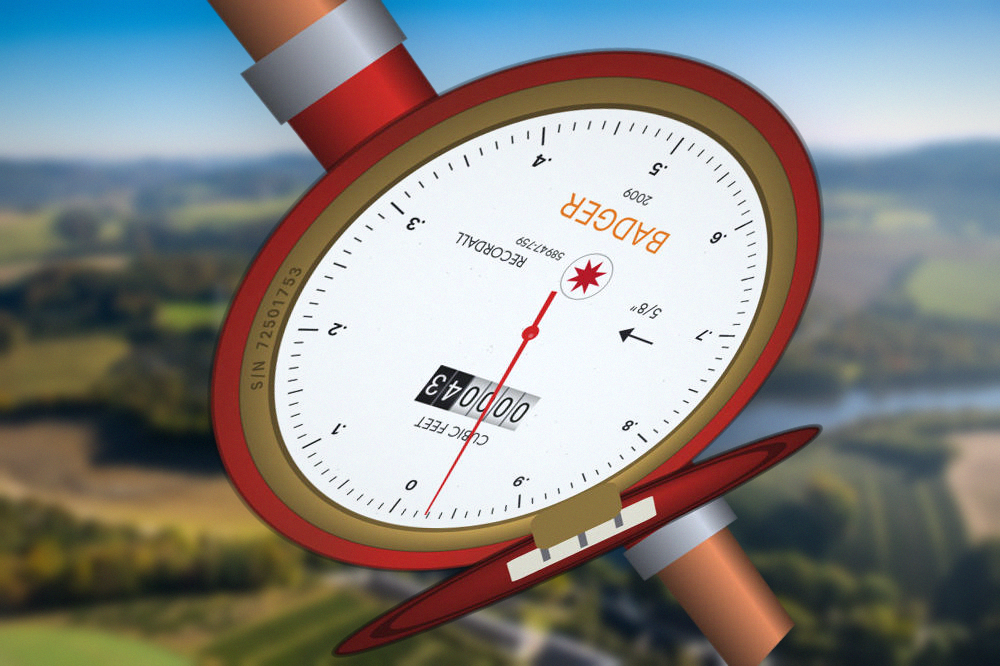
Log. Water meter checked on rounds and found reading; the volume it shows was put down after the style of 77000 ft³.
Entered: 42.97 ft³
